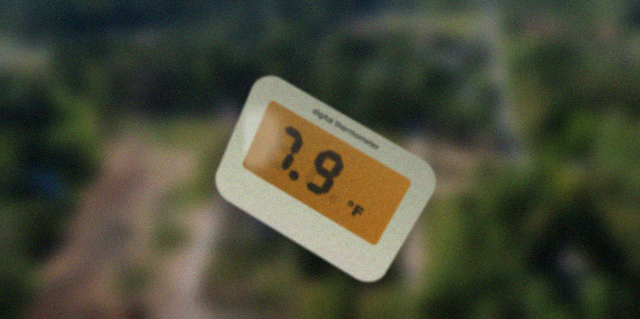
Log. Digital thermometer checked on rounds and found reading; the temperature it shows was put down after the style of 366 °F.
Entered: 7.9 °F
